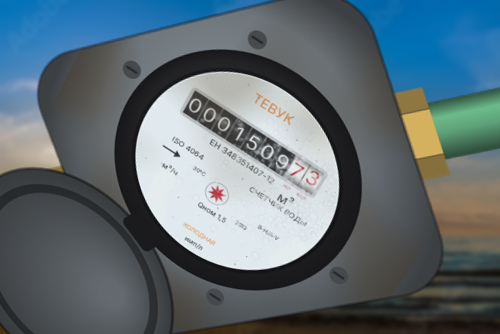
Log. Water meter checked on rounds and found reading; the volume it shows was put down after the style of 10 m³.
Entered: 1509.73 m³
